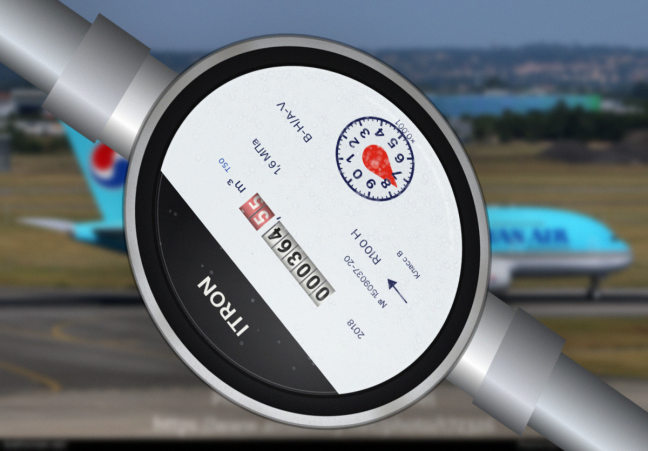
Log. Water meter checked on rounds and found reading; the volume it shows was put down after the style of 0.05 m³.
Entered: 364.547 m³
